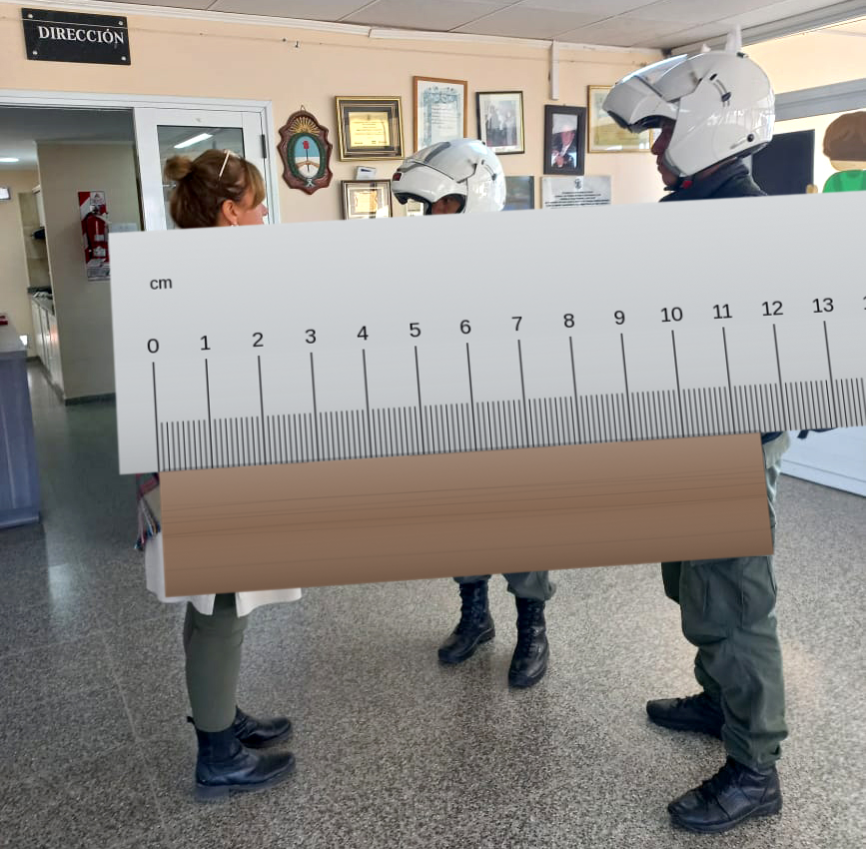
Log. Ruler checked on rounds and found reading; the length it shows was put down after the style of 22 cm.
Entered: 11.5 cm
